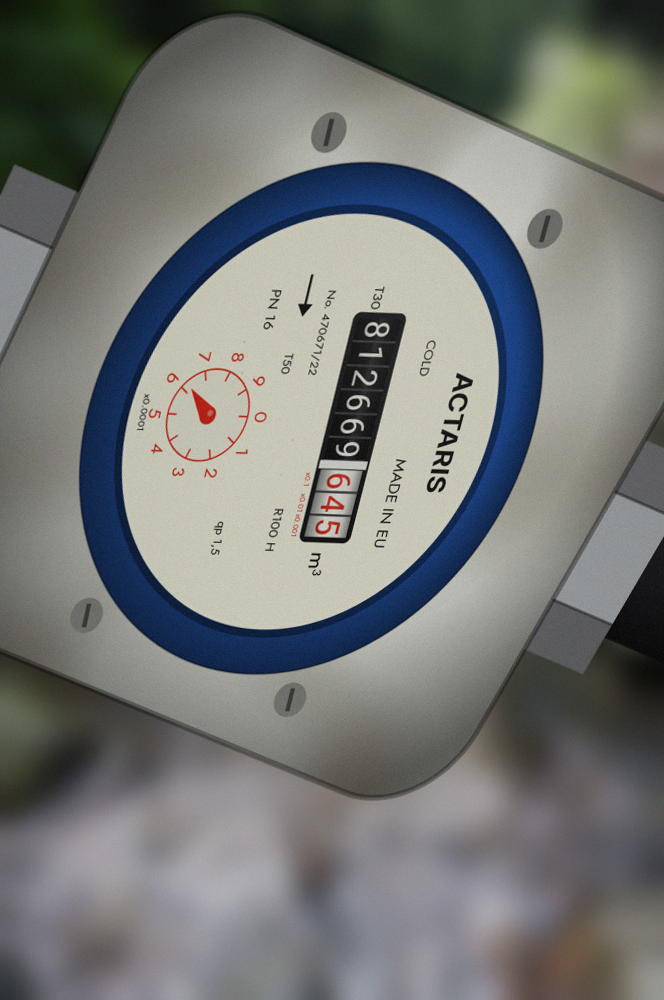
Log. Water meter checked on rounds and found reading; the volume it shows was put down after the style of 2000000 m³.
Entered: 812669.6456 m³
